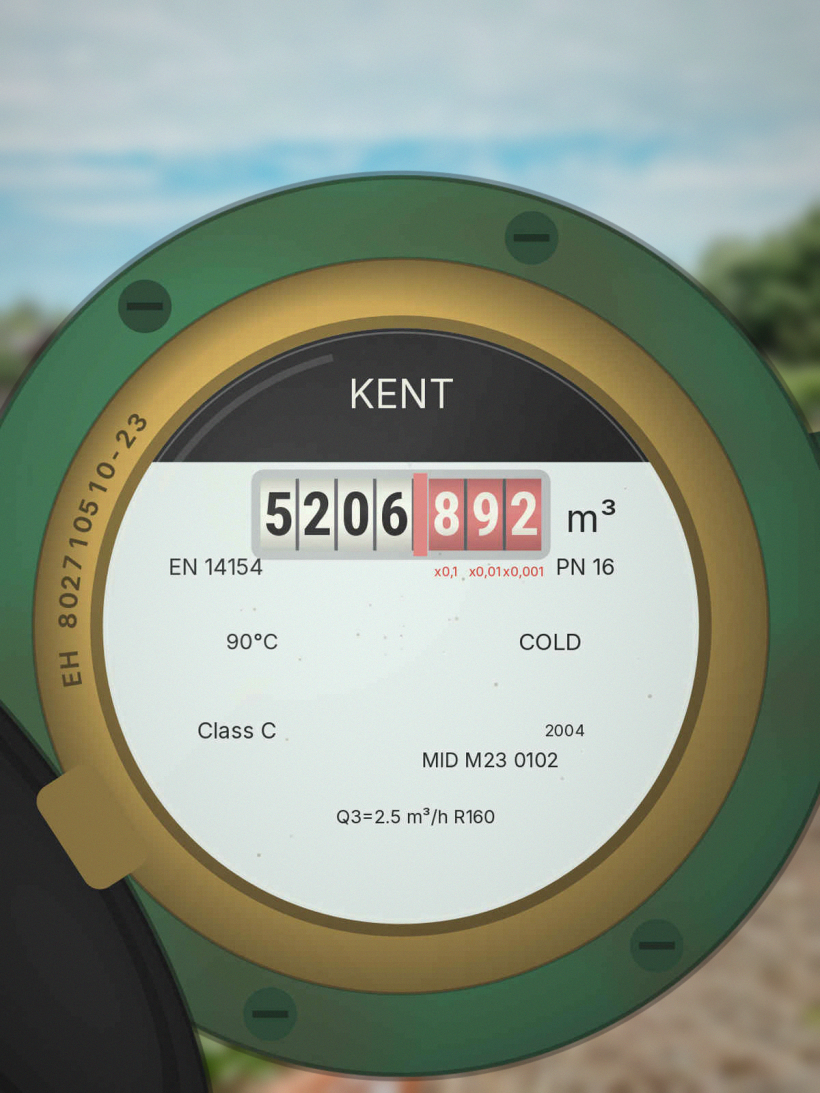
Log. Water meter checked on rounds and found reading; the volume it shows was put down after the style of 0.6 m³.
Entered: 5206.892 m³
